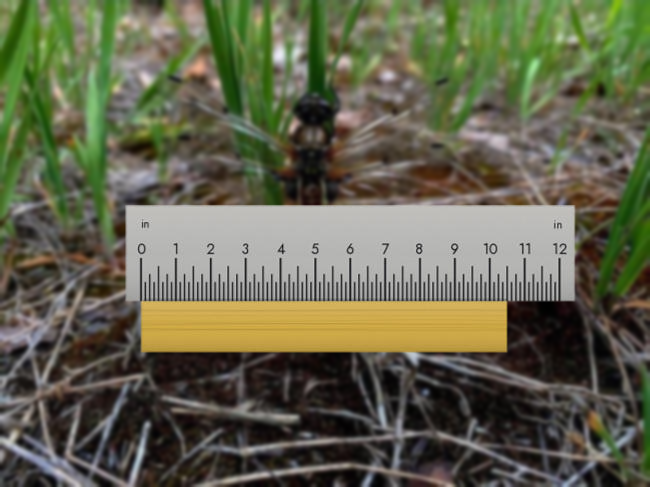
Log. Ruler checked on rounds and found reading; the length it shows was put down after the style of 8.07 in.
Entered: 10.5 in
